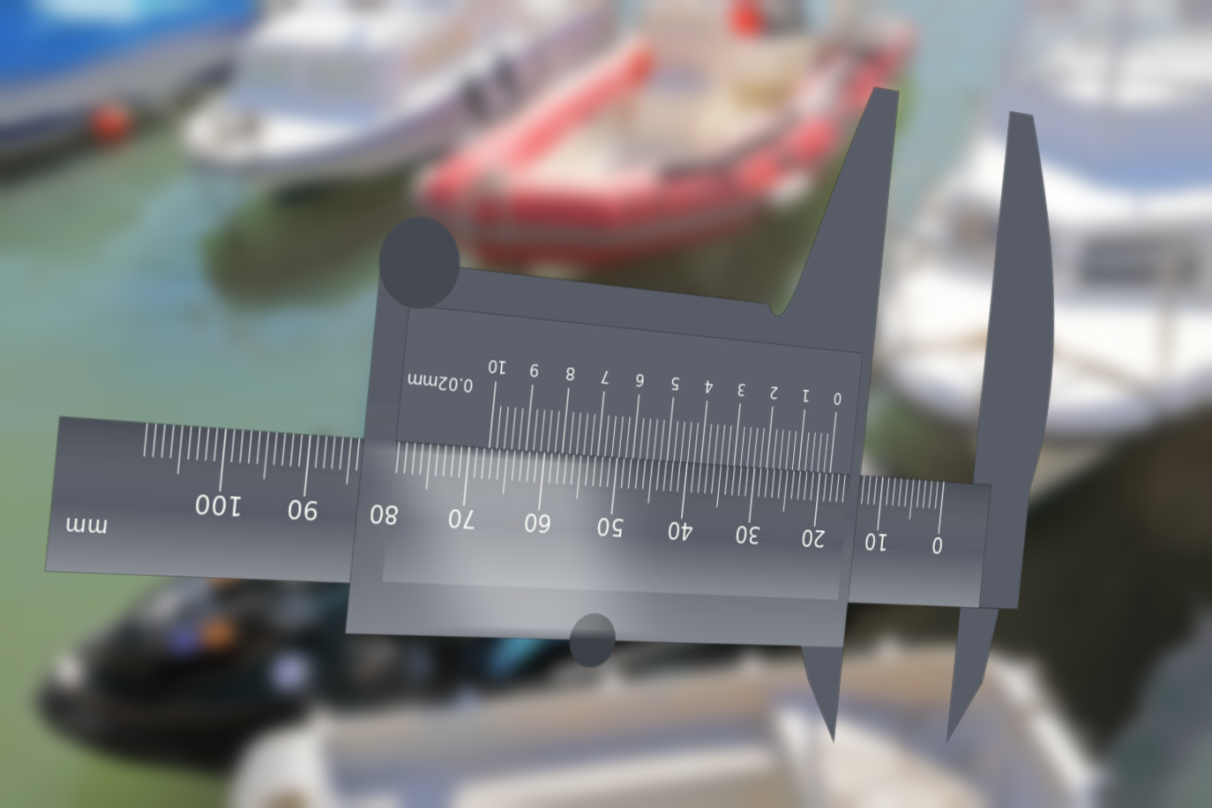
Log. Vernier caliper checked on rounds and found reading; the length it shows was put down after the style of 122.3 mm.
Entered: 18.4 mm
